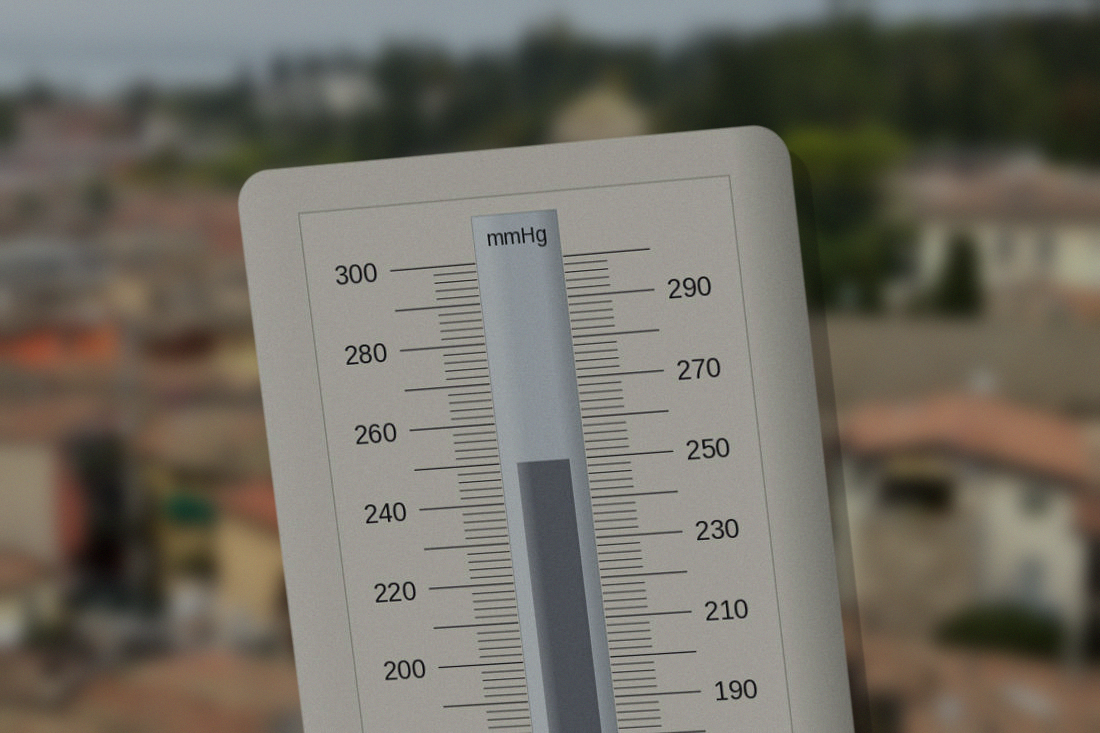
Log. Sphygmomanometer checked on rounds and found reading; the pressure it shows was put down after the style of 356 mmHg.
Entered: 250 mmHg
